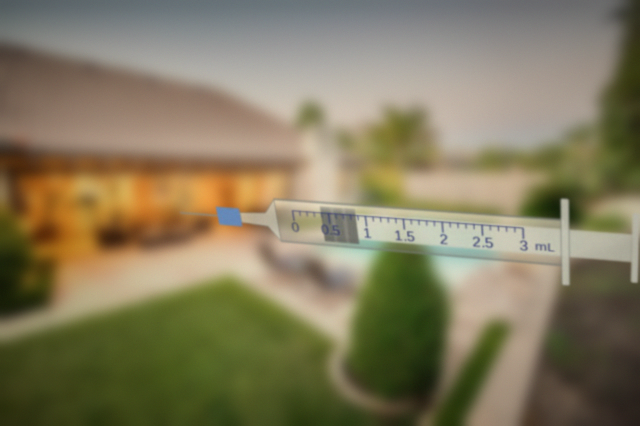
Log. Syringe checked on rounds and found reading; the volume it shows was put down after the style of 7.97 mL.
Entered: 0.4 mL
